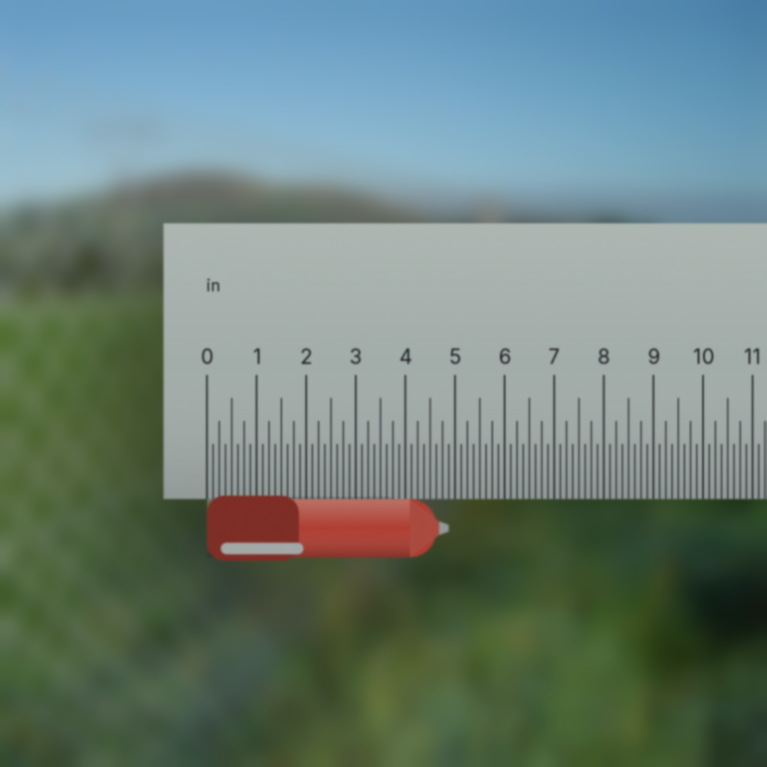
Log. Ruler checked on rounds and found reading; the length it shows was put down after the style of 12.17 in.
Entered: 4.875 in
